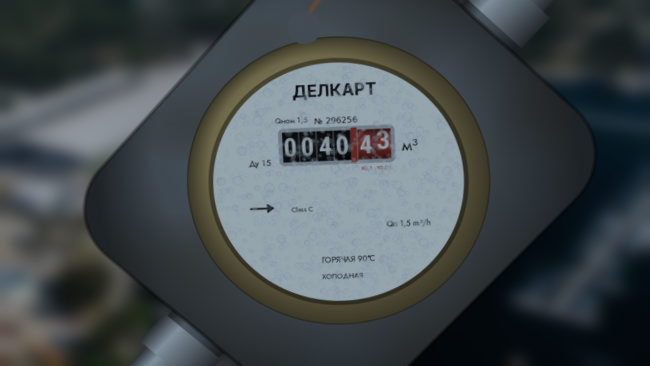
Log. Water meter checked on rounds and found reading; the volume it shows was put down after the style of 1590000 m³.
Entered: 40.43 m³
